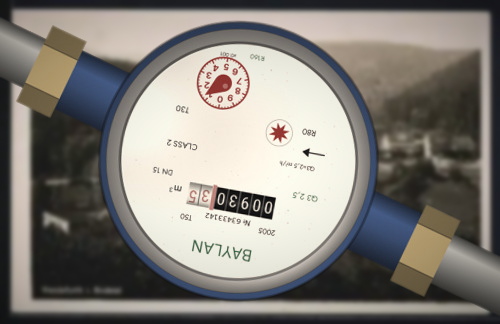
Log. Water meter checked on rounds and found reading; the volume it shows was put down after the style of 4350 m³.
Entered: 930.351 m³
